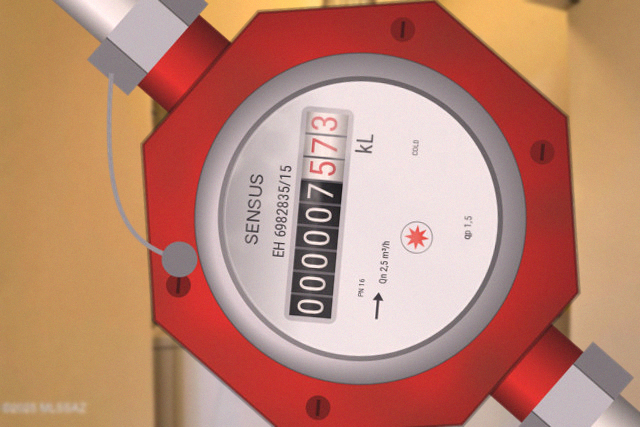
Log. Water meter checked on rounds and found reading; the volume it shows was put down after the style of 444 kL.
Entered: 7.573 kL
